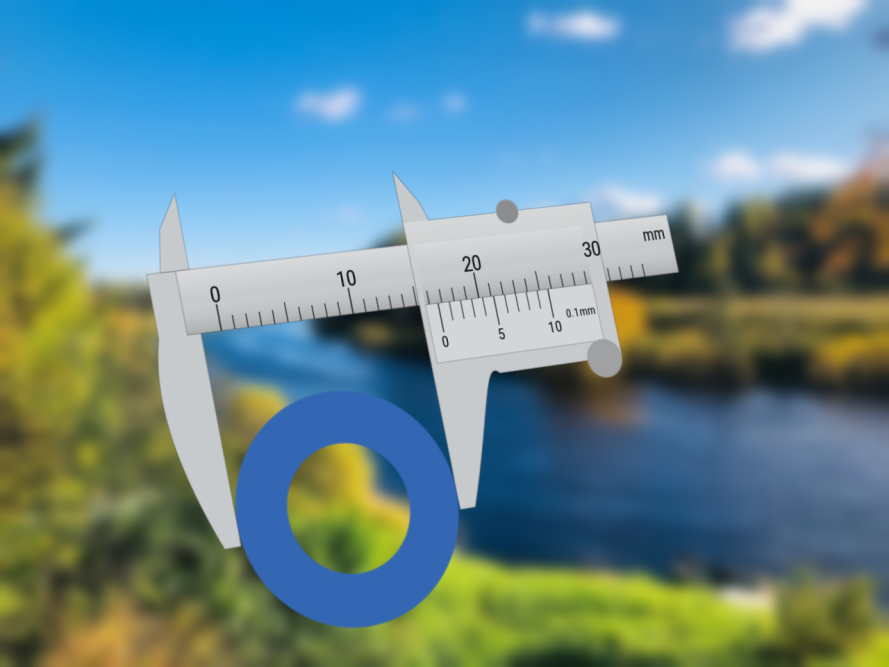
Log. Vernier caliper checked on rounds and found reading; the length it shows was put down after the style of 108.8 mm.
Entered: 16.7 mm
